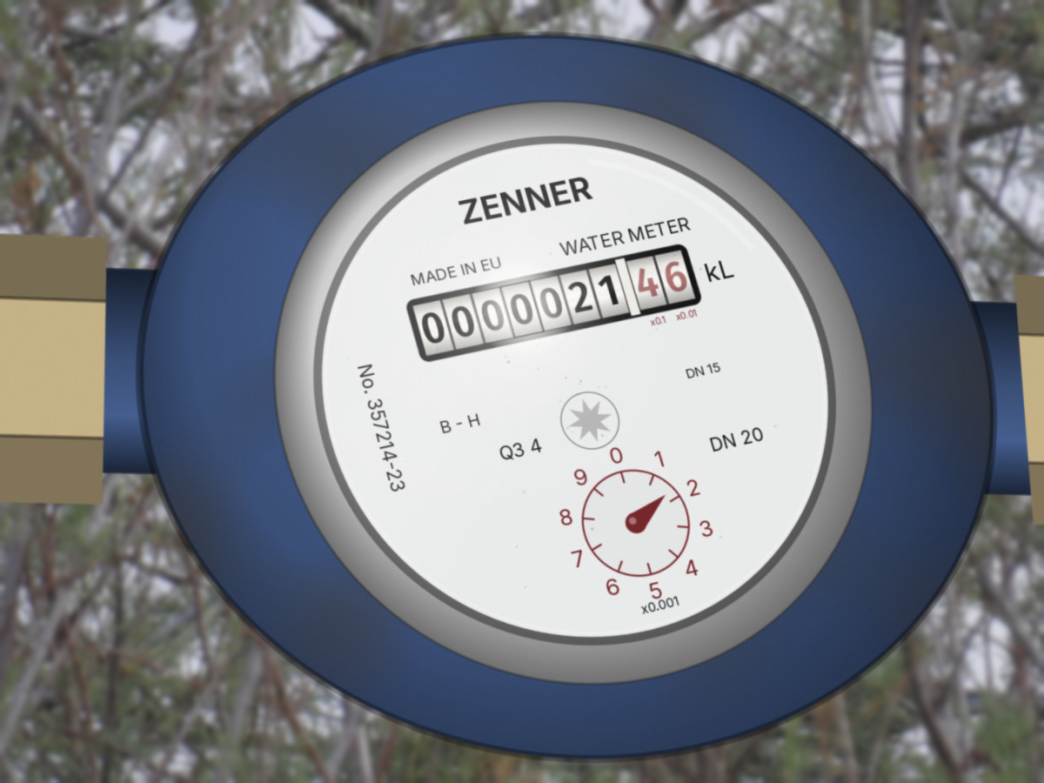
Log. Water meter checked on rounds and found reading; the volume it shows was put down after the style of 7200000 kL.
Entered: 21.461 kL
